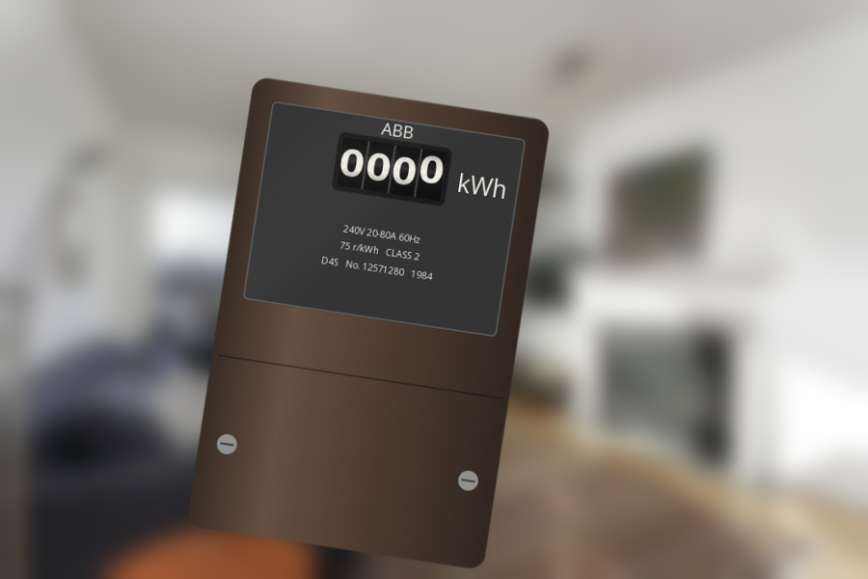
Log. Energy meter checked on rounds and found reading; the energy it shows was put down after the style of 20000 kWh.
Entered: 0 kWh
